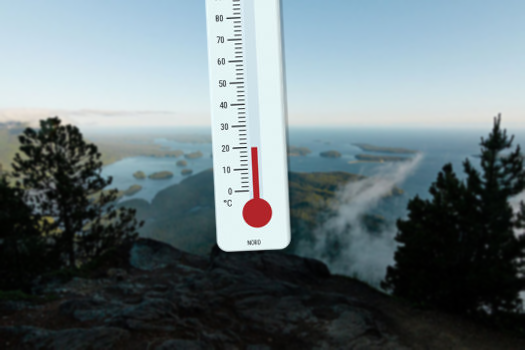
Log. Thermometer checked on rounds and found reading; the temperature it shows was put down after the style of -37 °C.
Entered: 20 °C
